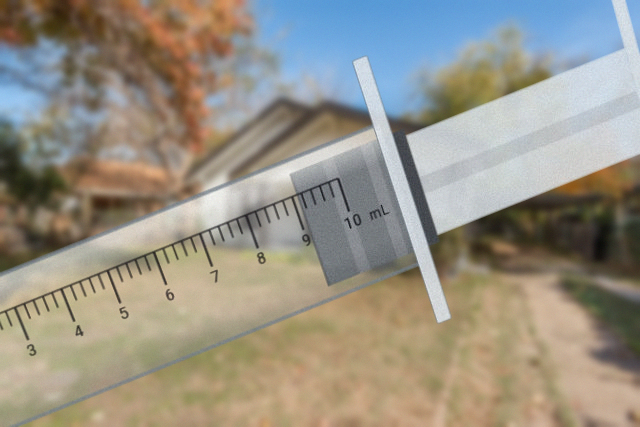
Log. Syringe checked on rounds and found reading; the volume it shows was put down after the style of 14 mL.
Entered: 9.1 mL
